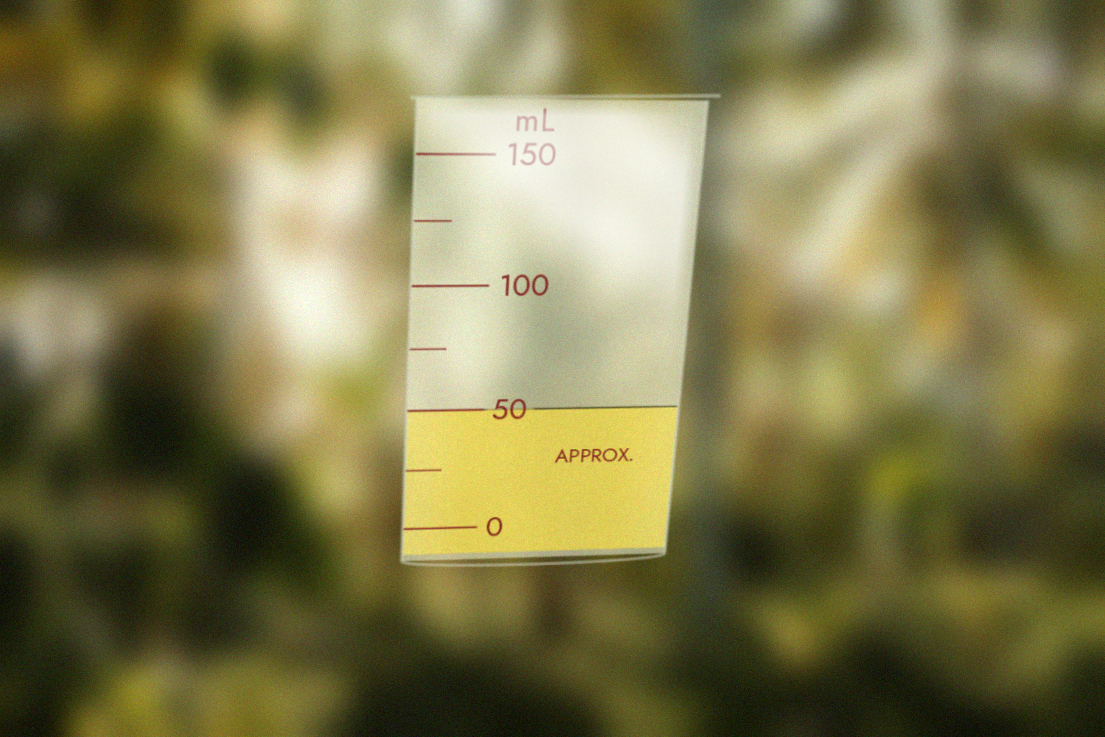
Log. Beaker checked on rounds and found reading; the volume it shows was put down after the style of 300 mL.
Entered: 50 mL
